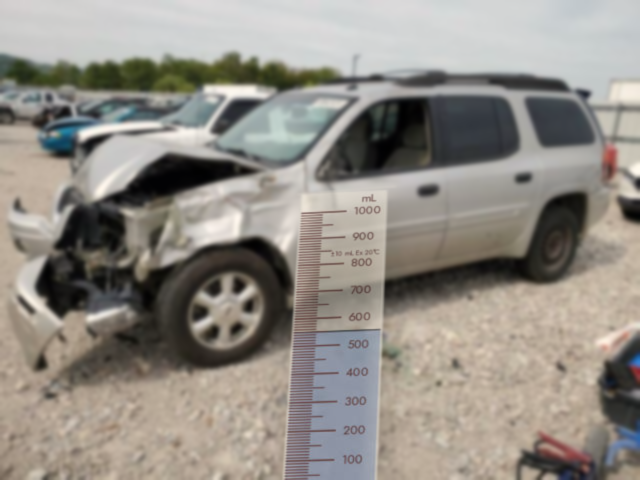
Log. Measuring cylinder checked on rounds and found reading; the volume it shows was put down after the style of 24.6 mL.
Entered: 550 mL
